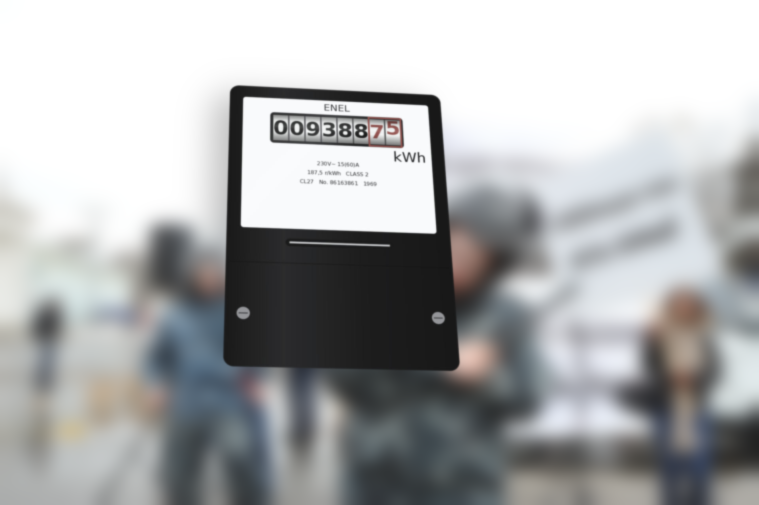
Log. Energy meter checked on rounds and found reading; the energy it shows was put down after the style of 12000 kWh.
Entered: 9388.75 kWh
